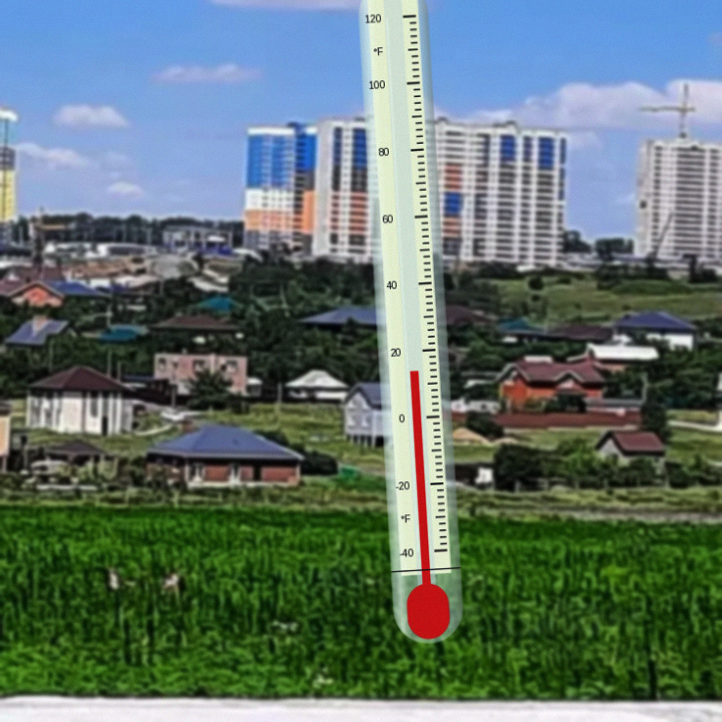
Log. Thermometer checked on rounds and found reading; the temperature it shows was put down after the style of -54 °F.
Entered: 14 °F
